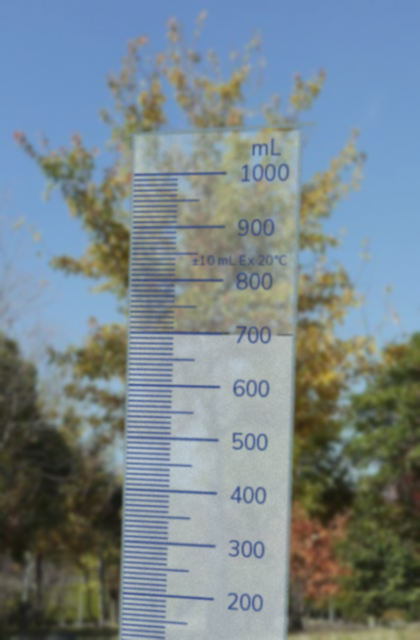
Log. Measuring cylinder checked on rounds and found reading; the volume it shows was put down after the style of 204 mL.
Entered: 700 mL
